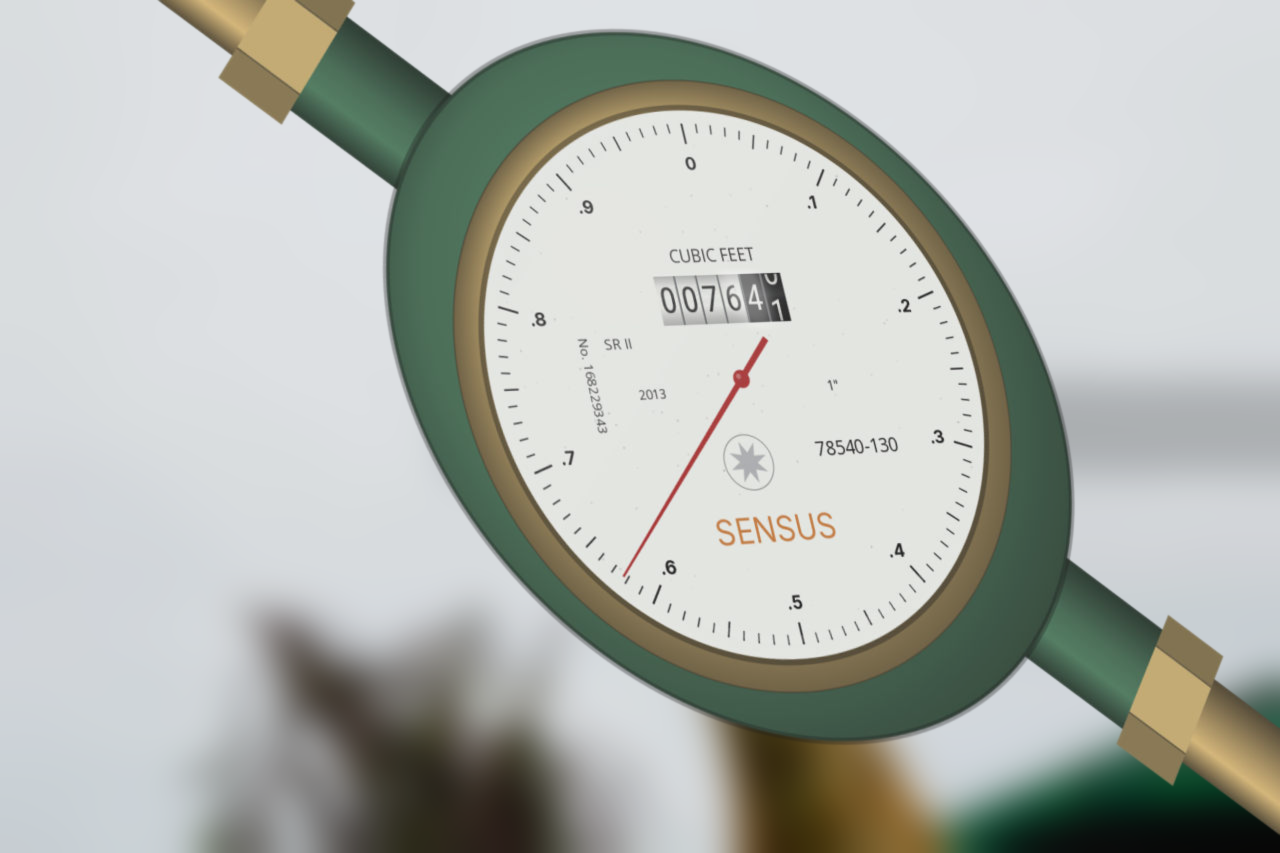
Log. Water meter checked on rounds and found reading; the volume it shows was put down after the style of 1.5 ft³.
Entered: 7640.62 ft³
